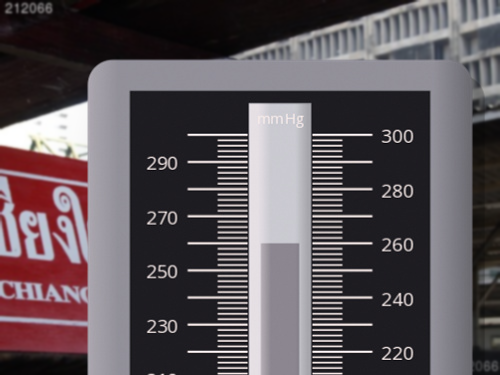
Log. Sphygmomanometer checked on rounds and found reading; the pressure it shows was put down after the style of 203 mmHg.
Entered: 260 mmHg
